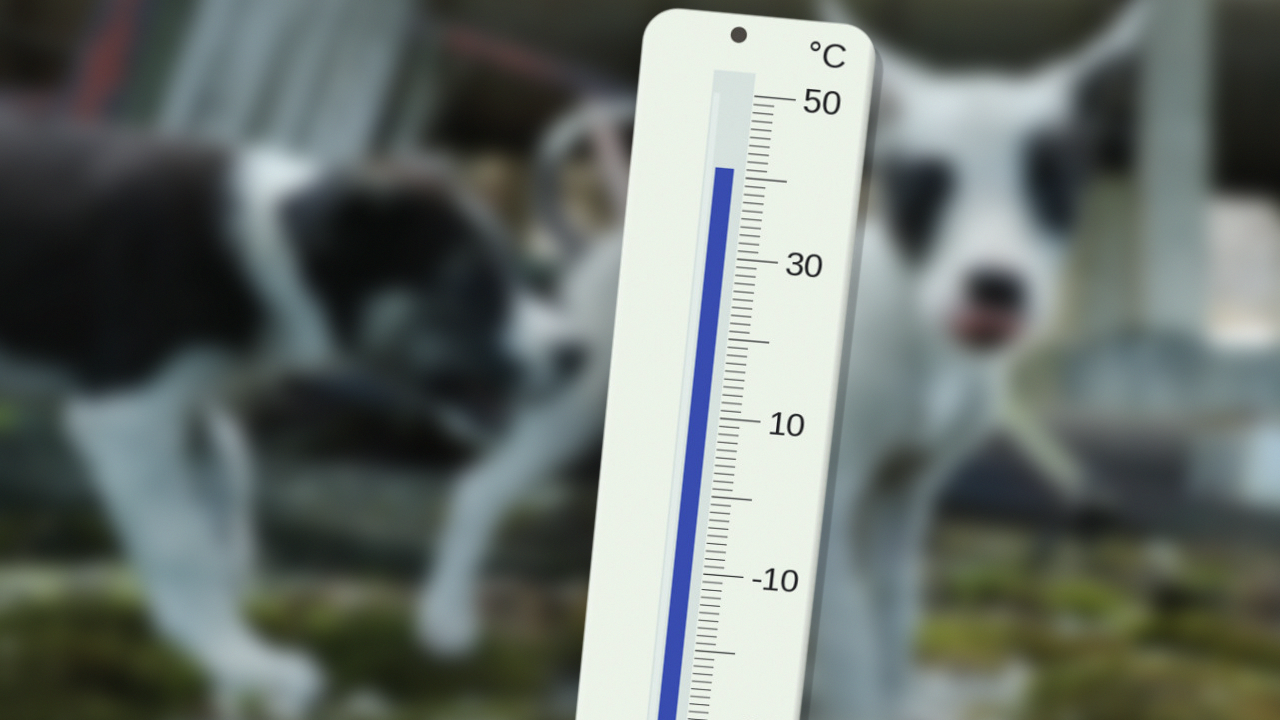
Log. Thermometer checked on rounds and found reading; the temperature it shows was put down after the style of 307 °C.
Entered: 41 °C
